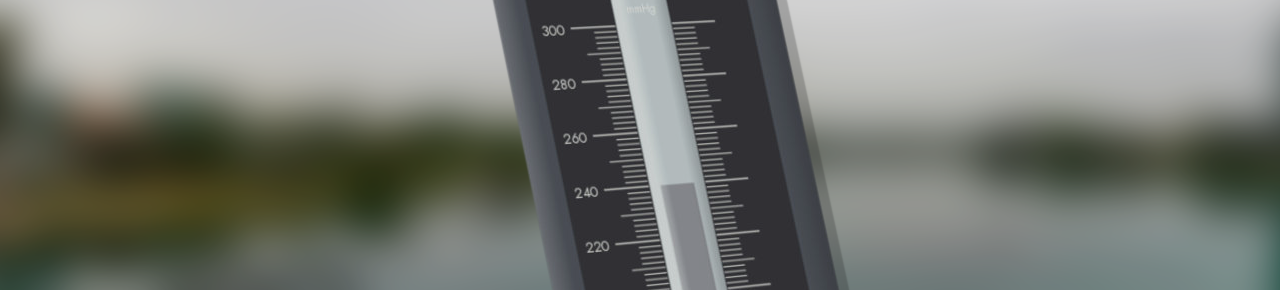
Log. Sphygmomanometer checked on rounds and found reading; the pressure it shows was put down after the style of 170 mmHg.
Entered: 240 mmHg
